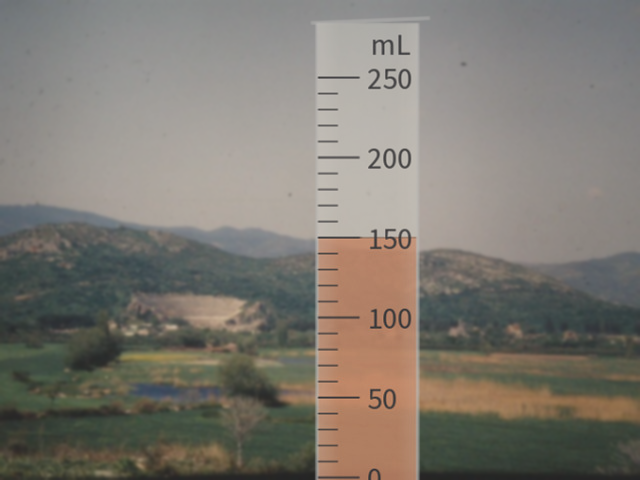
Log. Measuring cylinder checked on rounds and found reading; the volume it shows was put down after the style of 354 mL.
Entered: 150 mL
